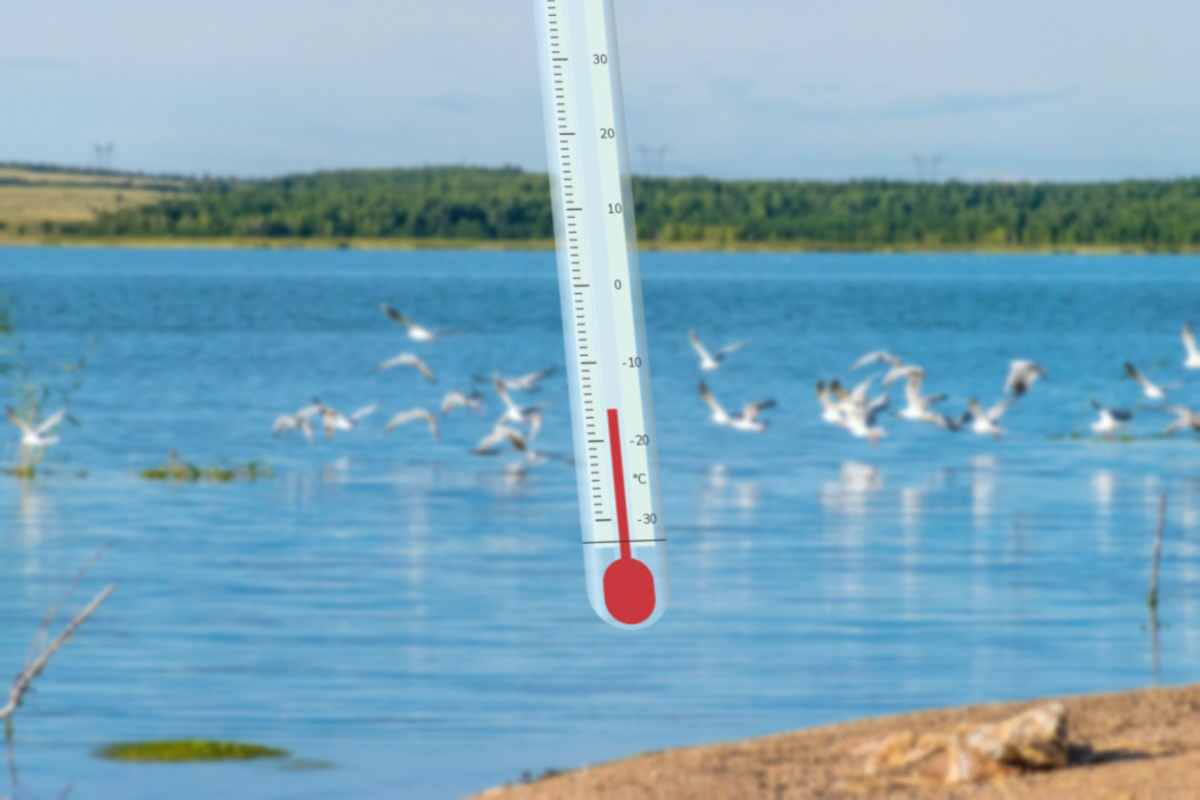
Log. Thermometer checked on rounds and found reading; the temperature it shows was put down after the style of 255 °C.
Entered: -16 °C
